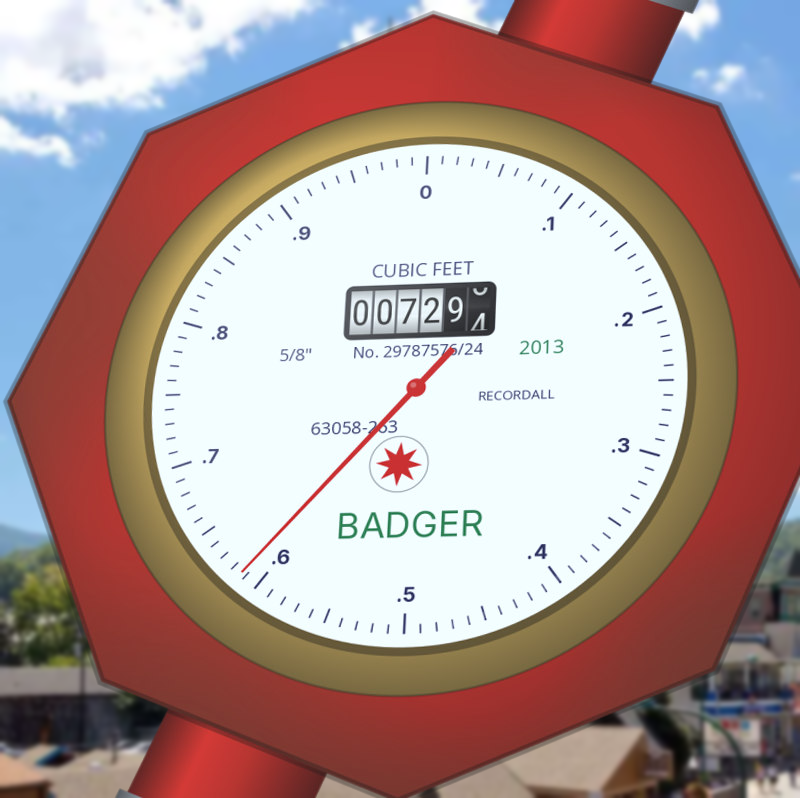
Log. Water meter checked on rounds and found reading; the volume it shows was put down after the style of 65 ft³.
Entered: 7293.61 ft³
